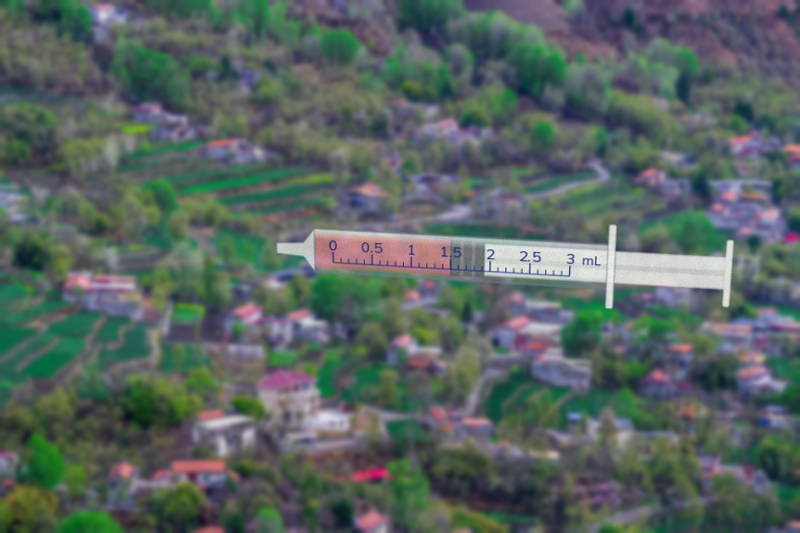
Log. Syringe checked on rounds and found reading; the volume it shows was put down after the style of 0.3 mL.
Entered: 1.5 mL
